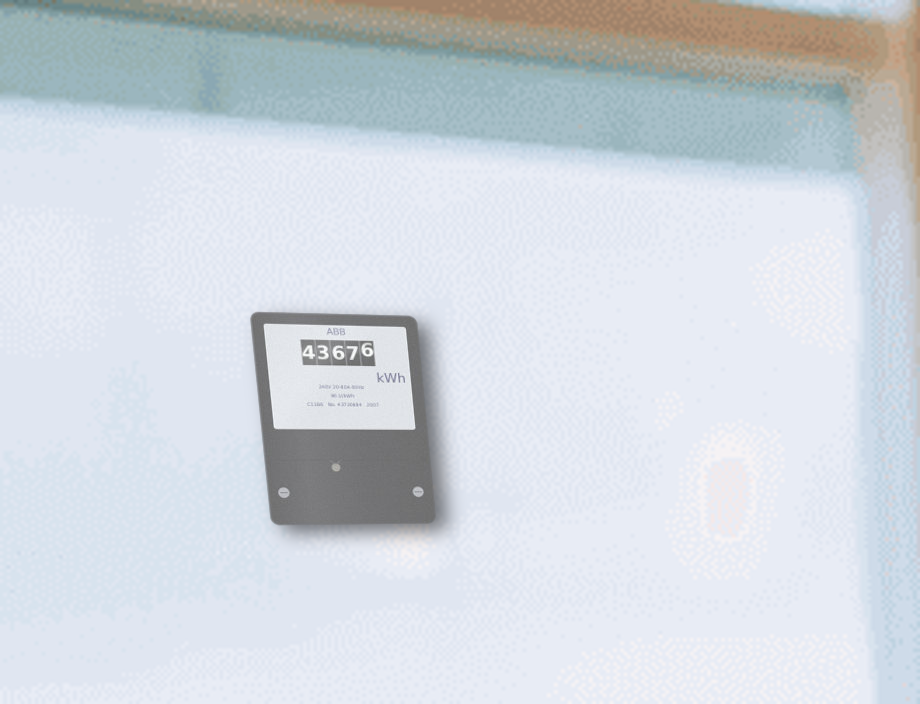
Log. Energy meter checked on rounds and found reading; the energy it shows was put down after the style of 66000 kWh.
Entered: 43676 kWh
